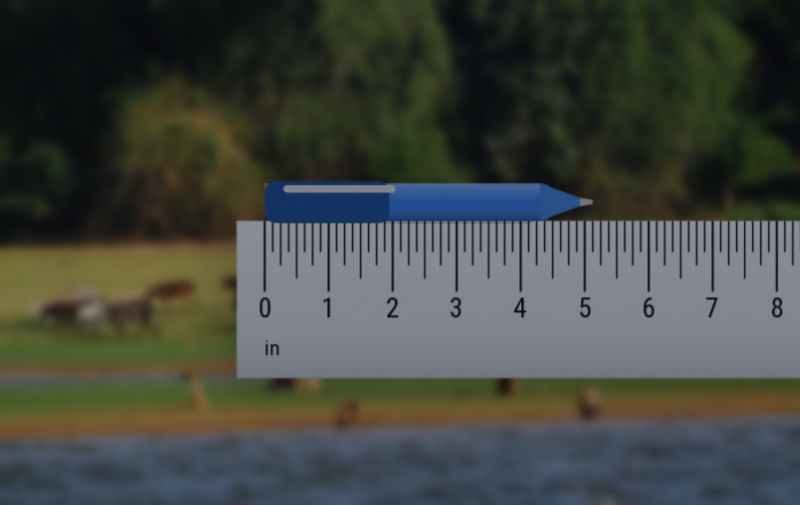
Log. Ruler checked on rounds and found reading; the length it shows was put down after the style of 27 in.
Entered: 5.125 in
